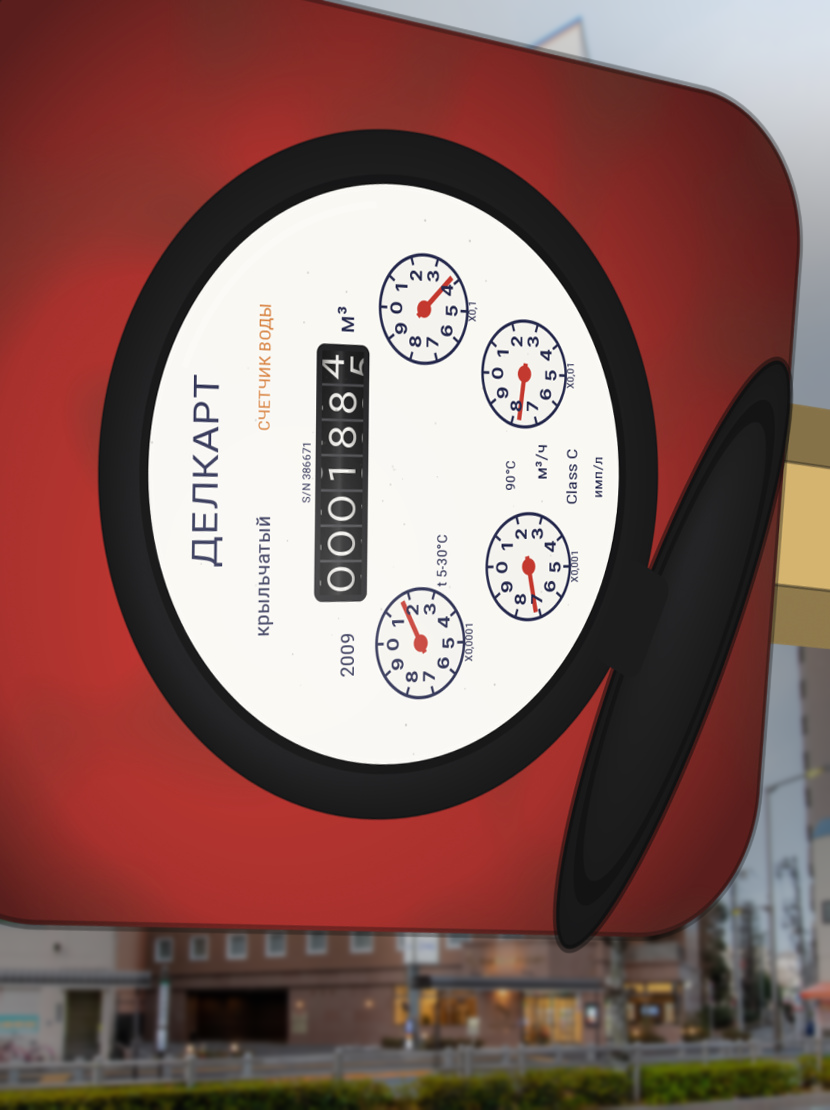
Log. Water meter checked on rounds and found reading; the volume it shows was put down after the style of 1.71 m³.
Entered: 1884.3771 m³
